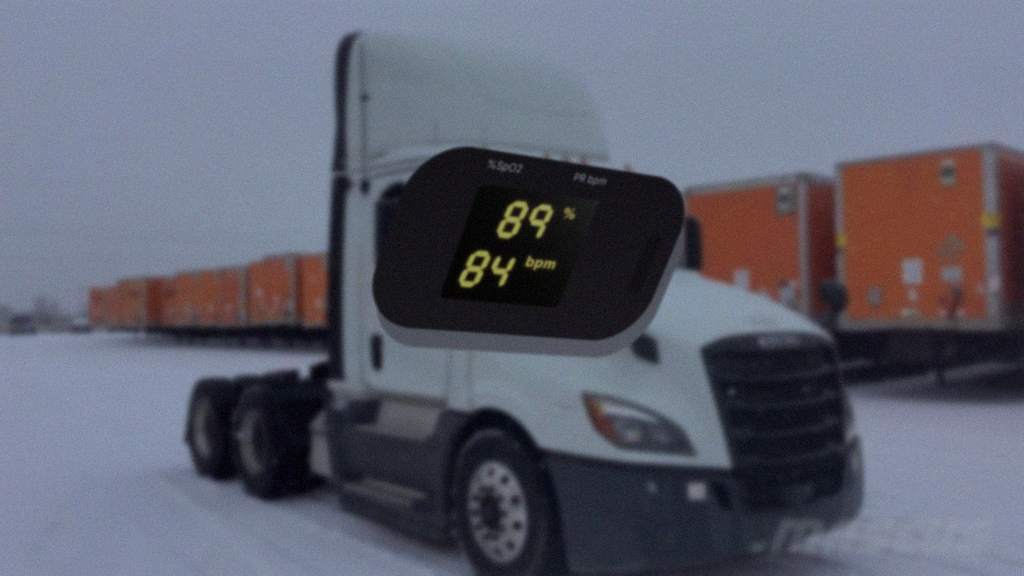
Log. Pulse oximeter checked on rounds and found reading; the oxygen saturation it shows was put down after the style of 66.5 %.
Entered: 89 %
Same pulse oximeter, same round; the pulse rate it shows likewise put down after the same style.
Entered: 84 bpm
